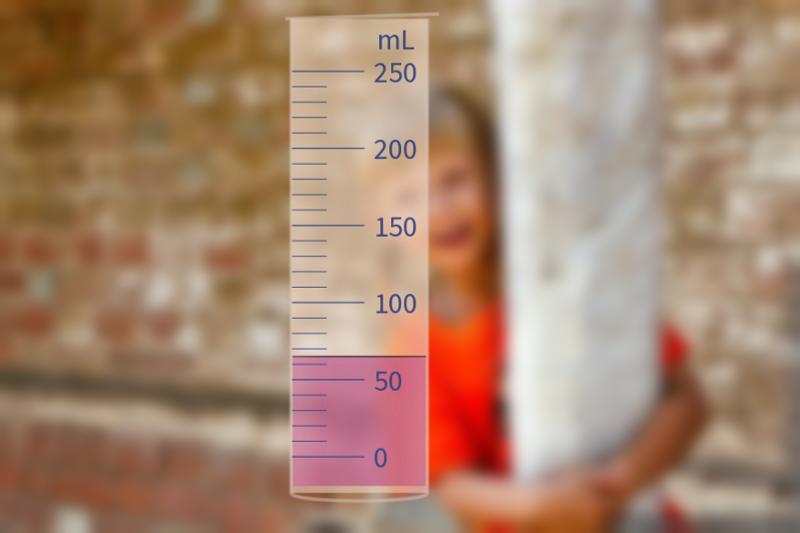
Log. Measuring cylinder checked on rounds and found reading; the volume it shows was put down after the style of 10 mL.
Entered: 65 mL
